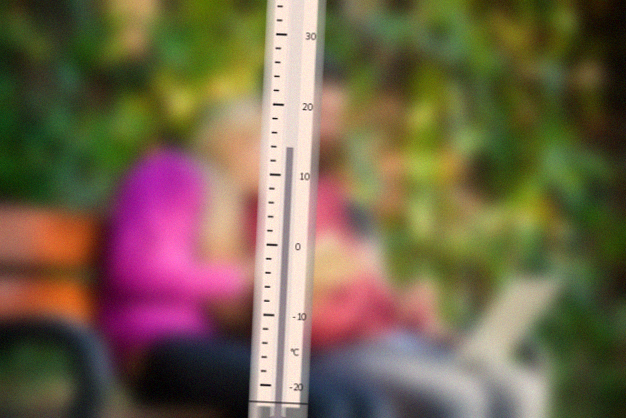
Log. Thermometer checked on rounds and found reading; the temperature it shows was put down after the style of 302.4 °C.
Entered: 14 °C
